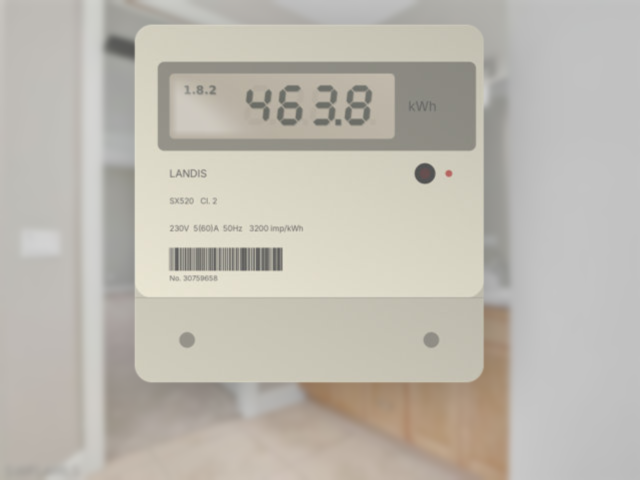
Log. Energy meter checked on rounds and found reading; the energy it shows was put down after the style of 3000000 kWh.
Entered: 463.8 kWh
